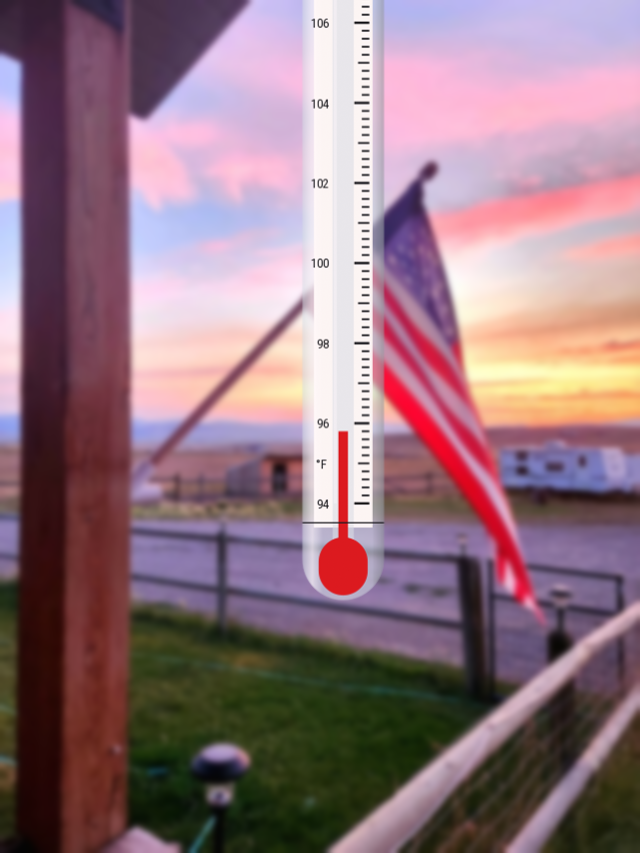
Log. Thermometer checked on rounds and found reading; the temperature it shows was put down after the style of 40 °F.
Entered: 95.8 °F
